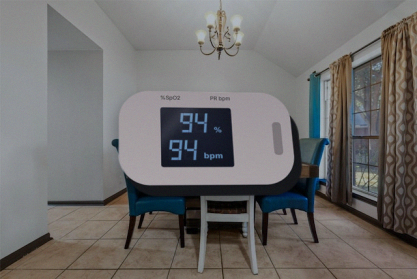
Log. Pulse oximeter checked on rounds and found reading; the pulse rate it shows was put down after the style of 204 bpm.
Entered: 94 bpm
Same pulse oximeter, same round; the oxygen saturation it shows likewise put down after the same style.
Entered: 94 %
